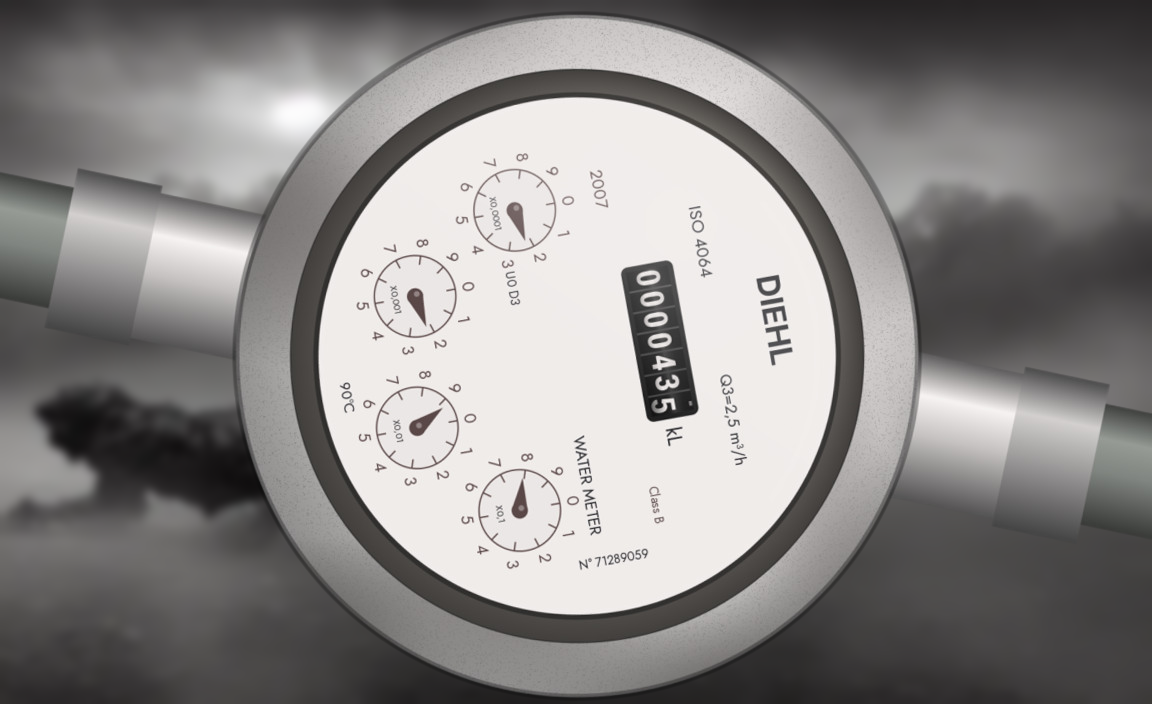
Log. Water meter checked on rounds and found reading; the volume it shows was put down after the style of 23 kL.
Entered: 434.7922 kL
